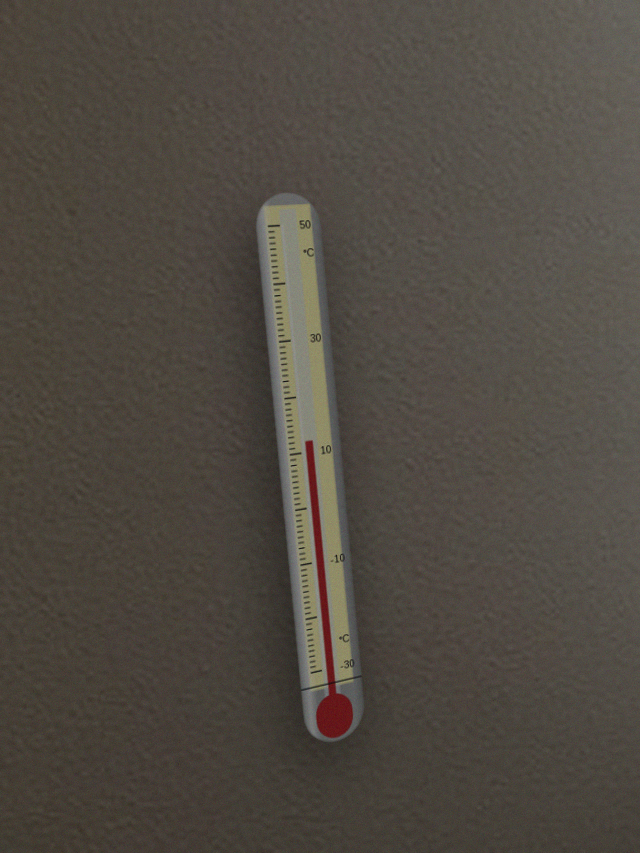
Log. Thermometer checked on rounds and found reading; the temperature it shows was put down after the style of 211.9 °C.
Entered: 12 °C
